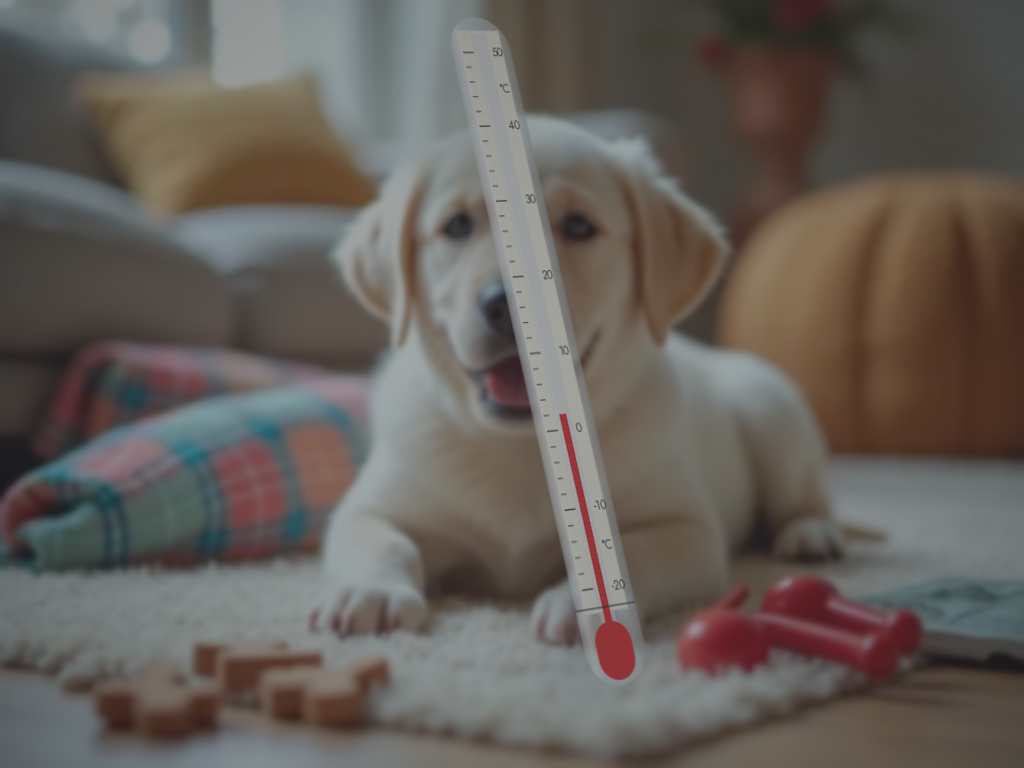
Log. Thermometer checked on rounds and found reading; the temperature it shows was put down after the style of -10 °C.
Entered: 2 °C
